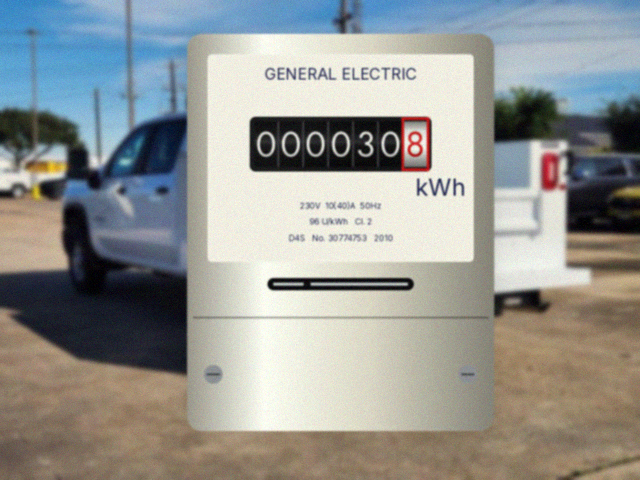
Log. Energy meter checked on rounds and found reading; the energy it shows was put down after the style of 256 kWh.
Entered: 30.8 kWh
